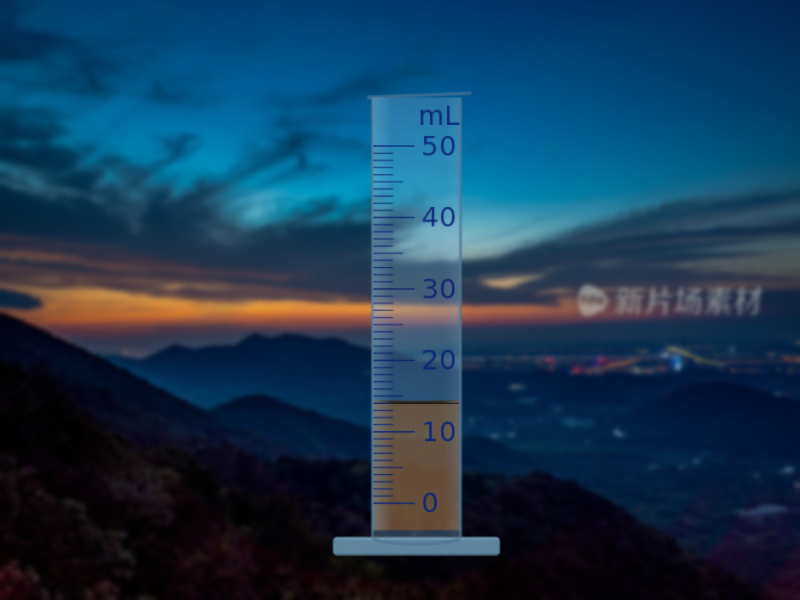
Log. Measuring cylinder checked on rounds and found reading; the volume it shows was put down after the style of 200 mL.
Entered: 14 mL
